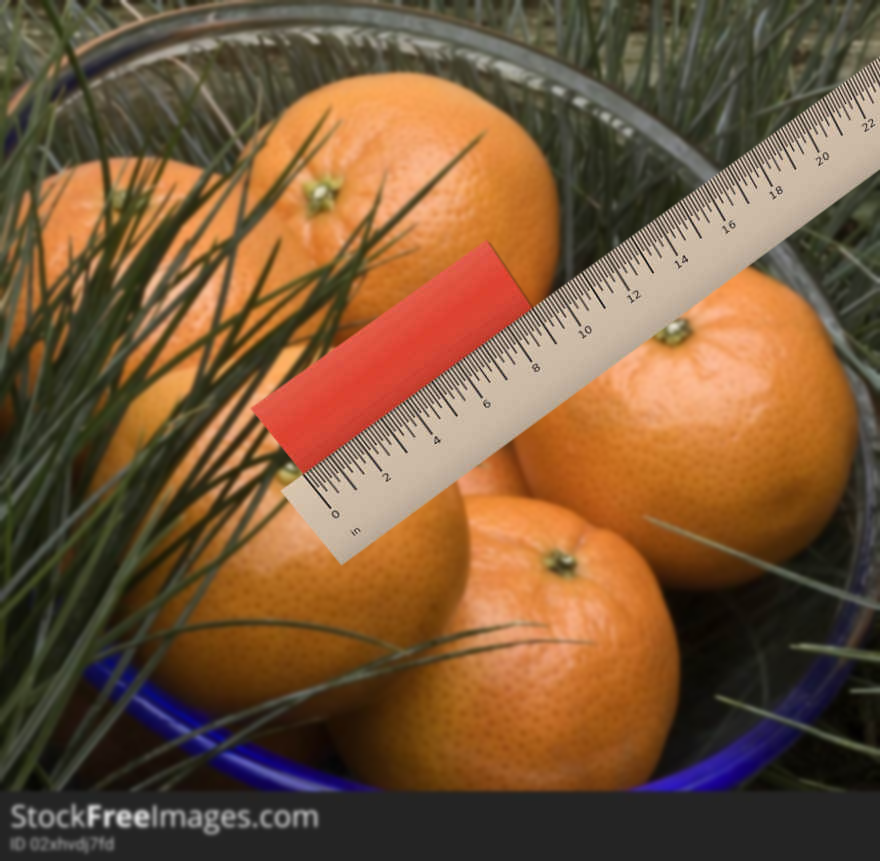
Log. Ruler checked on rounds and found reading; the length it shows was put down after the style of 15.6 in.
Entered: 9 in
